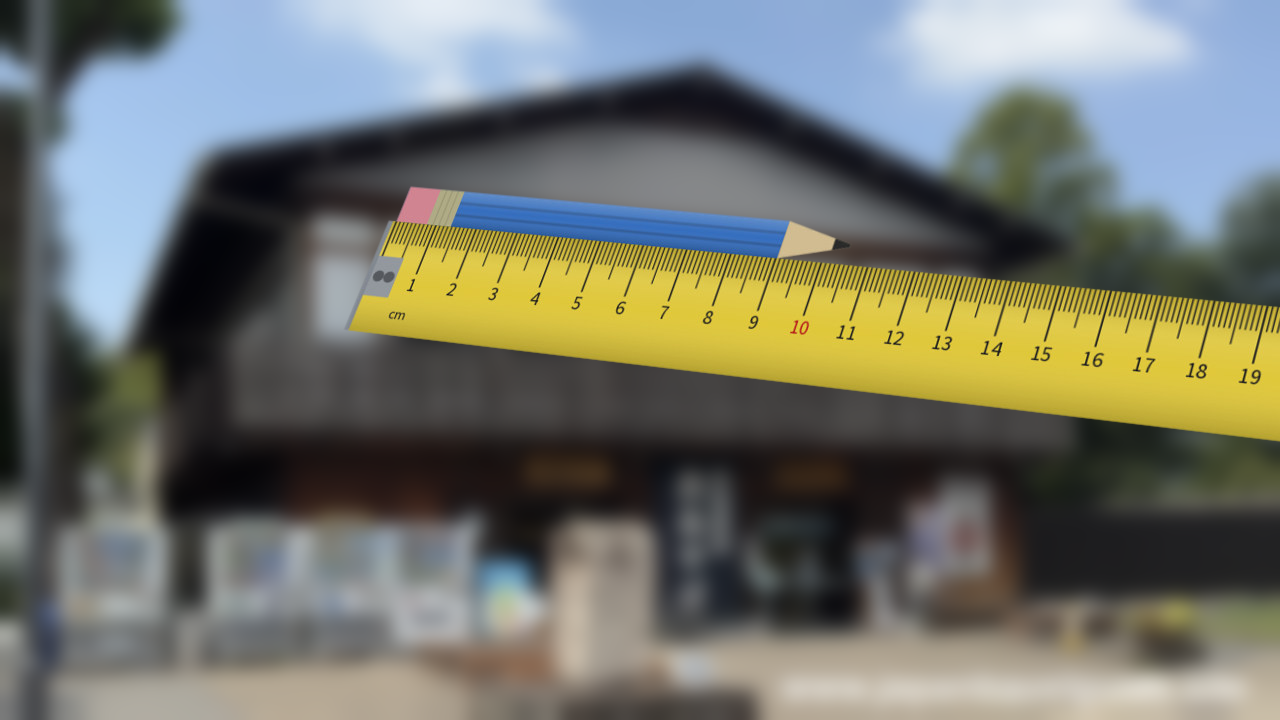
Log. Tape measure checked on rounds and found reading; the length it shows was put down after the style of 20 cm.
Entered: 10.5 cm
